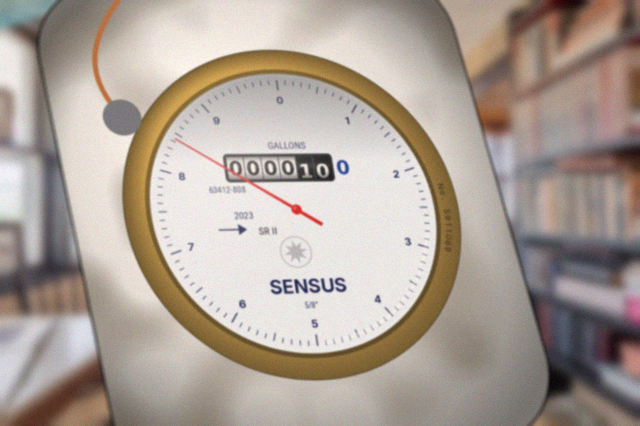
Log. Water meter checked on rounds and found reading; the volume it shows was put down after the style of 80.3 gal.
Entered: 98.4 gal
